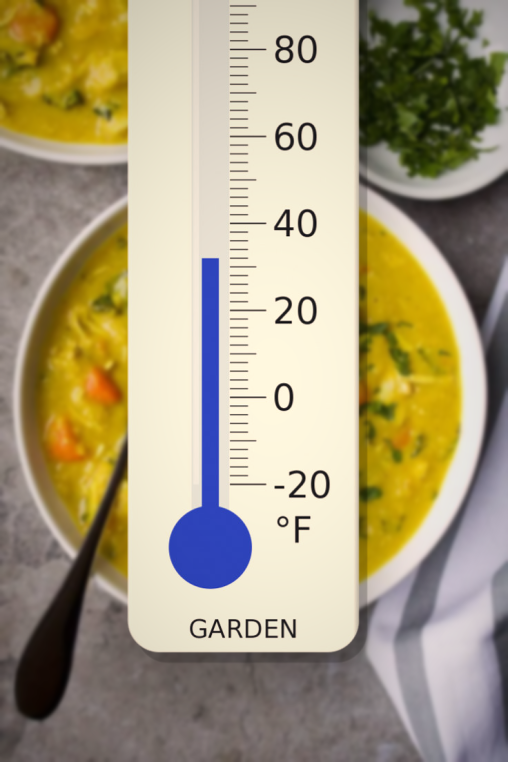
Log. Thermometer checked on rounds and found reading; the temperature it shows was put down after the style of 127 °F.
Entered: 32 °F
